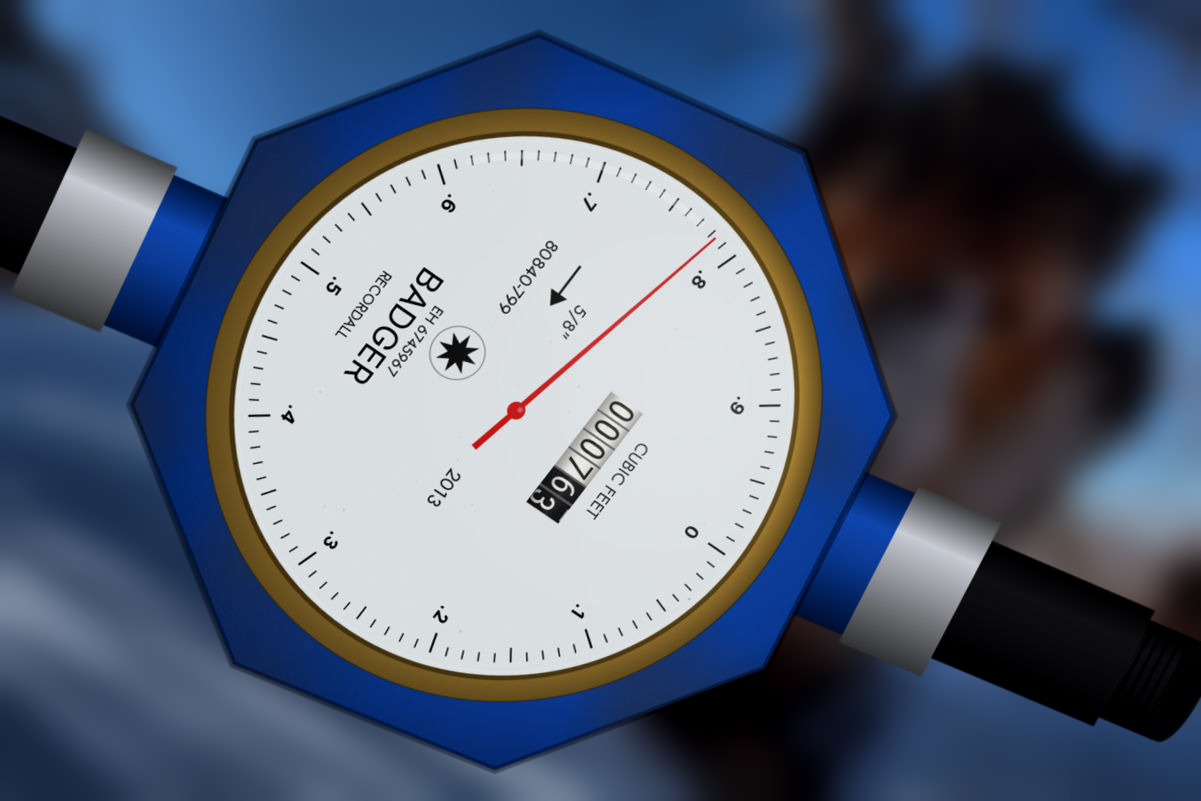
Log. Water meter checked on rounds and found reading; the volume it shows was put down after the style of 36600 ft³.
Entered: 762.78 ft³
